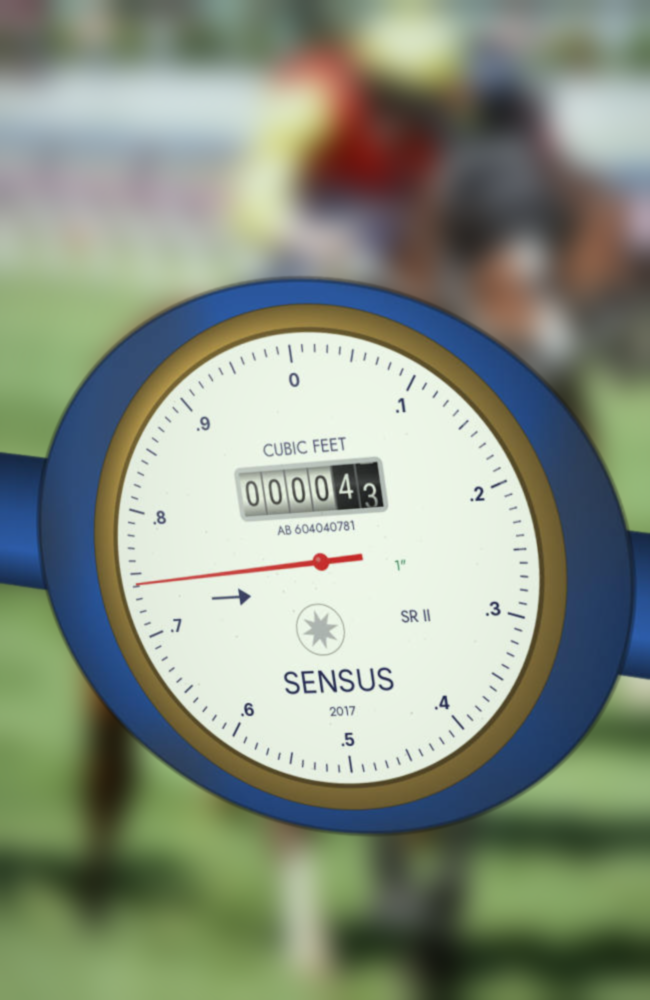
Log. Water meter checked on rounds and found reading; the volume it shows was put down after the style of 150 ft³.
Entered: 42.74 ft³
